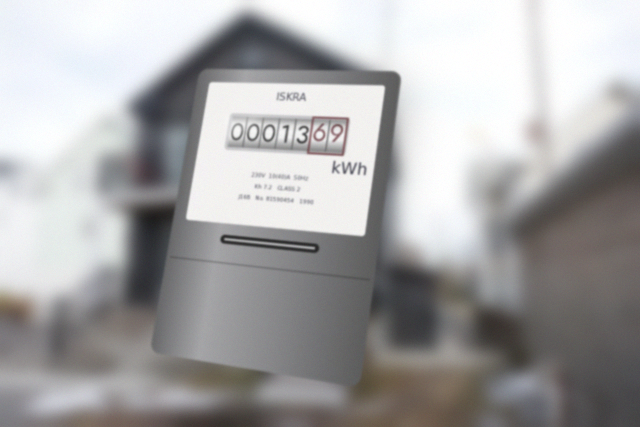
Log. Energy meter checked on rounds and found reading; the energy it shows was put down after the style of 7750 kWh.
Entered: 13.69 kWh
